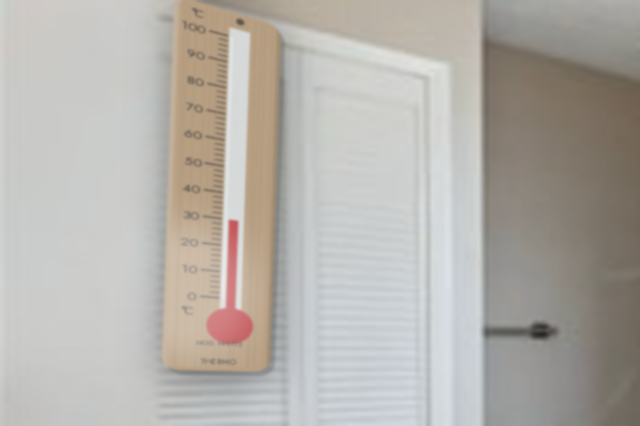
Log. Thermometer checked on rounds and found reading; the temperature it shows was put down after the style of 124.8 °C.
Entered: 30 °C
